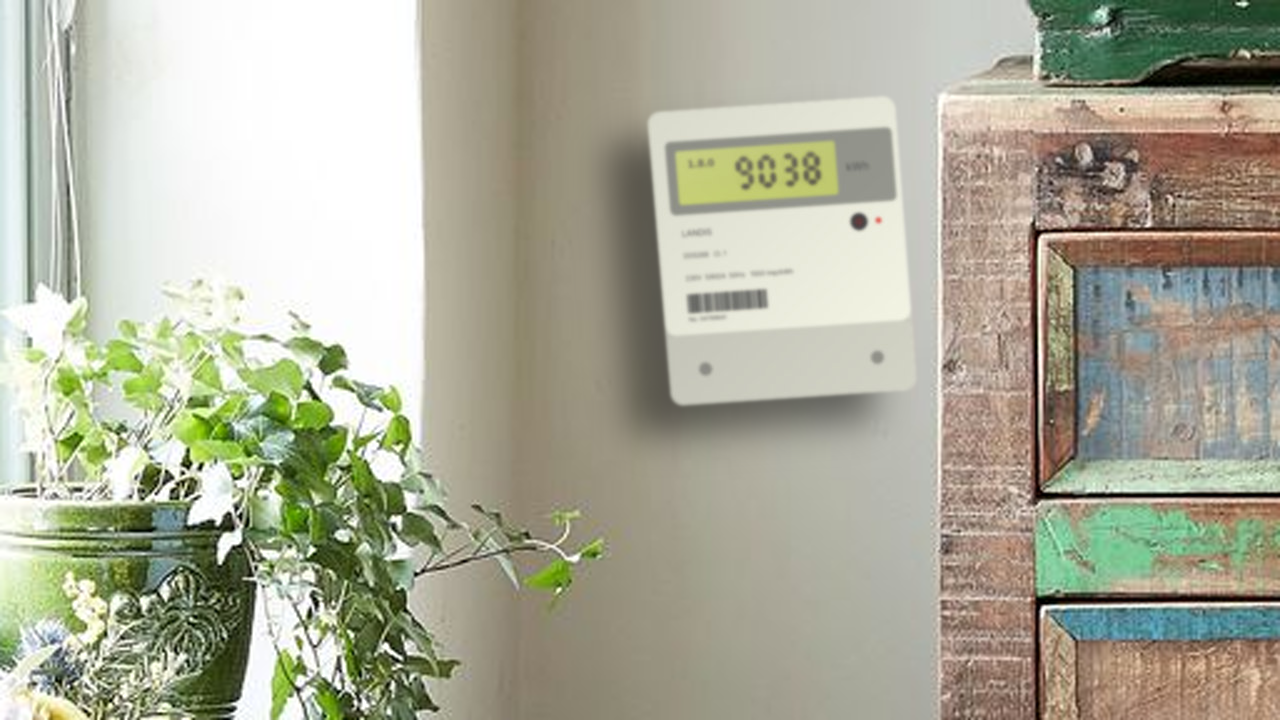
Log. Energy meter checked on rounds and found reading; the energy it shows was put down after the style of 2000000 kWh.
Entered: 9038 kWh
